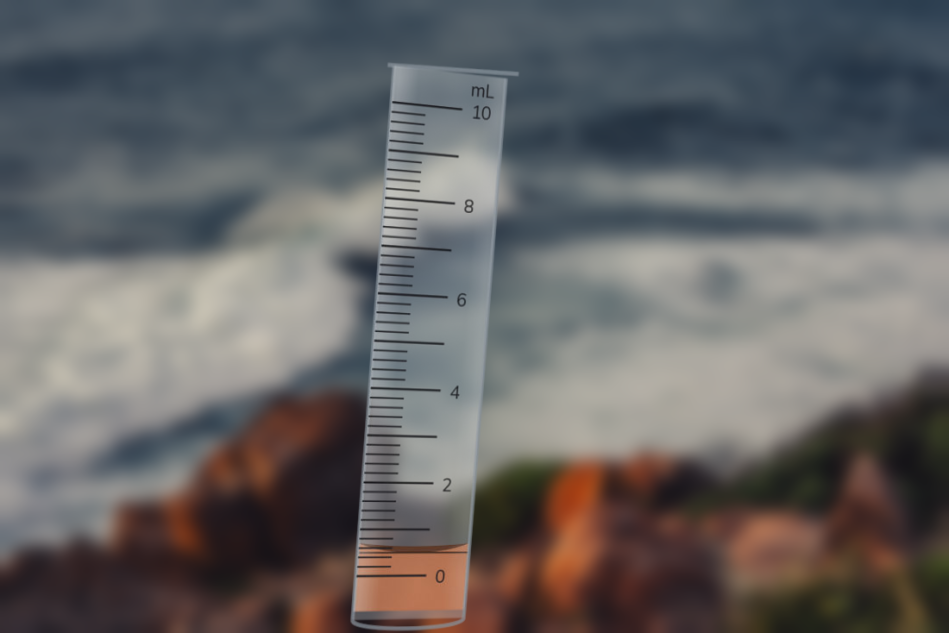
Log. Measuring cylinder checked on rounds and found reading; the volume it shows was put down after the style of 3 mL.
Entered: 0.5 mL
